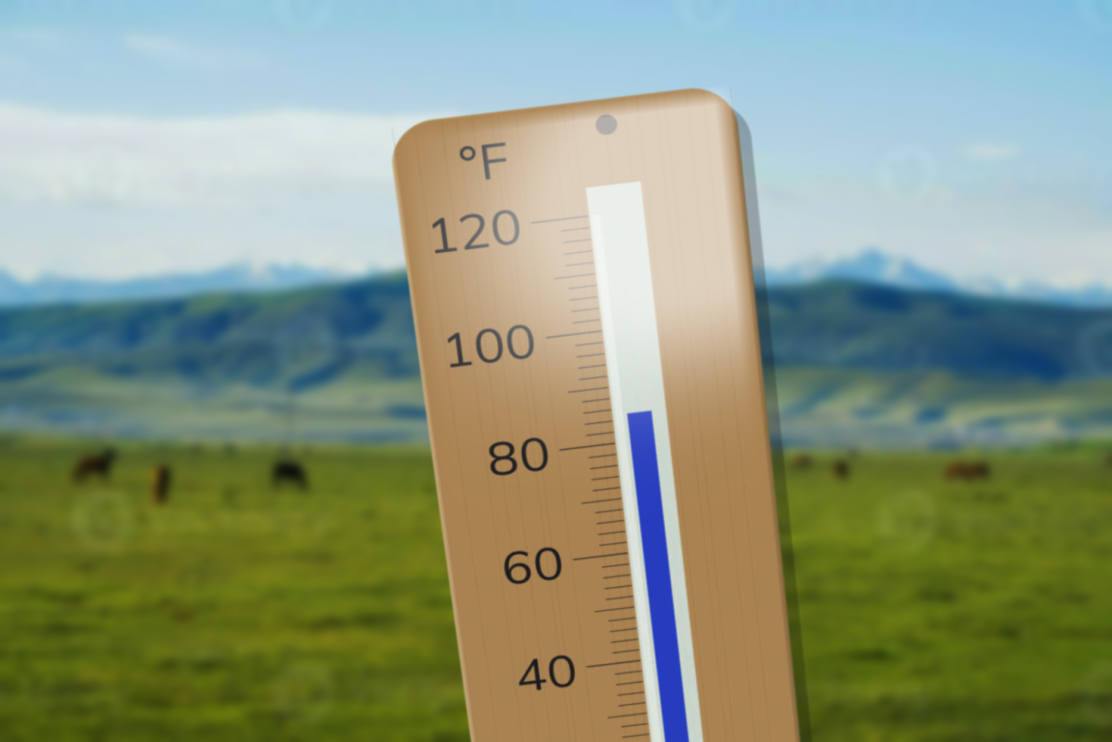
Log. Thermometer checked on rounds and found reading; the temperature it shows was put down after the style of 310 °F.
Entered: 85 °F
